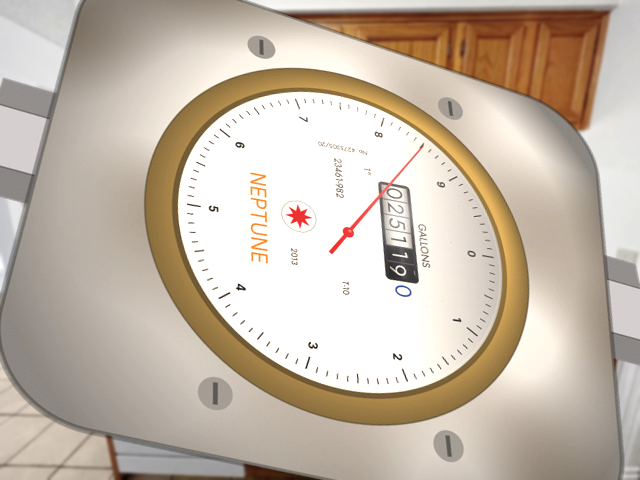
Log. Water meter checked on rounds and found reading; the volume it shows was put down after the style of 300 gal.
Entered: 251188.5 gal
